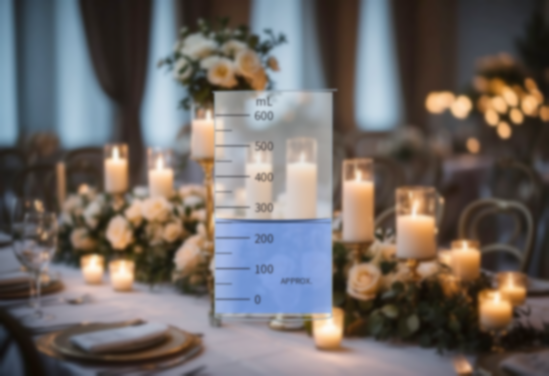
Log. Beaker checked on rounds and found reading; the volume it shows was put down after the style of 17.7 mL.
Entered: 250 mL
